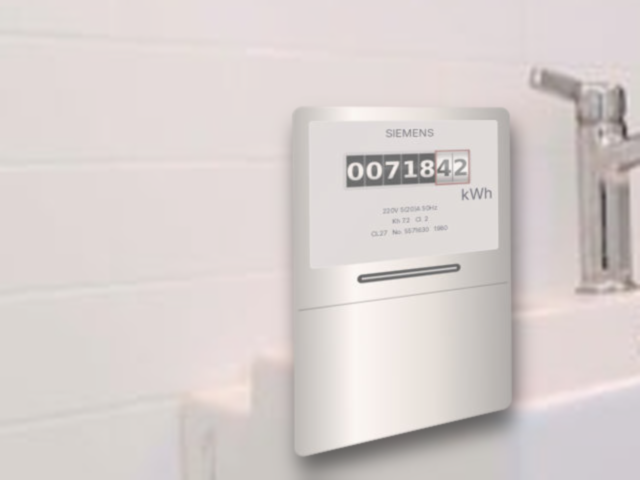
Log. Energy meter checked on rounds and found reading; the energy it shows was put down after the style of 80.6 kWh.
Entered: 718.42 kWh
